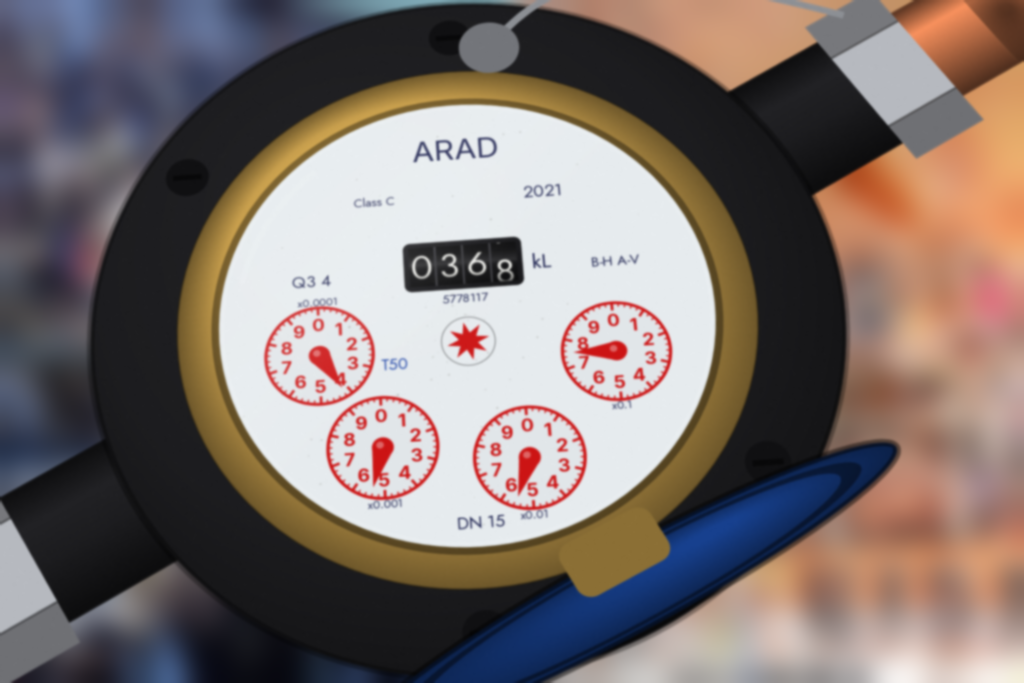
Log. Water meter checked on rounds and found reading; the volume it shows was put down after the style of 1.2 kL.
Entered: 367.7554 kL
